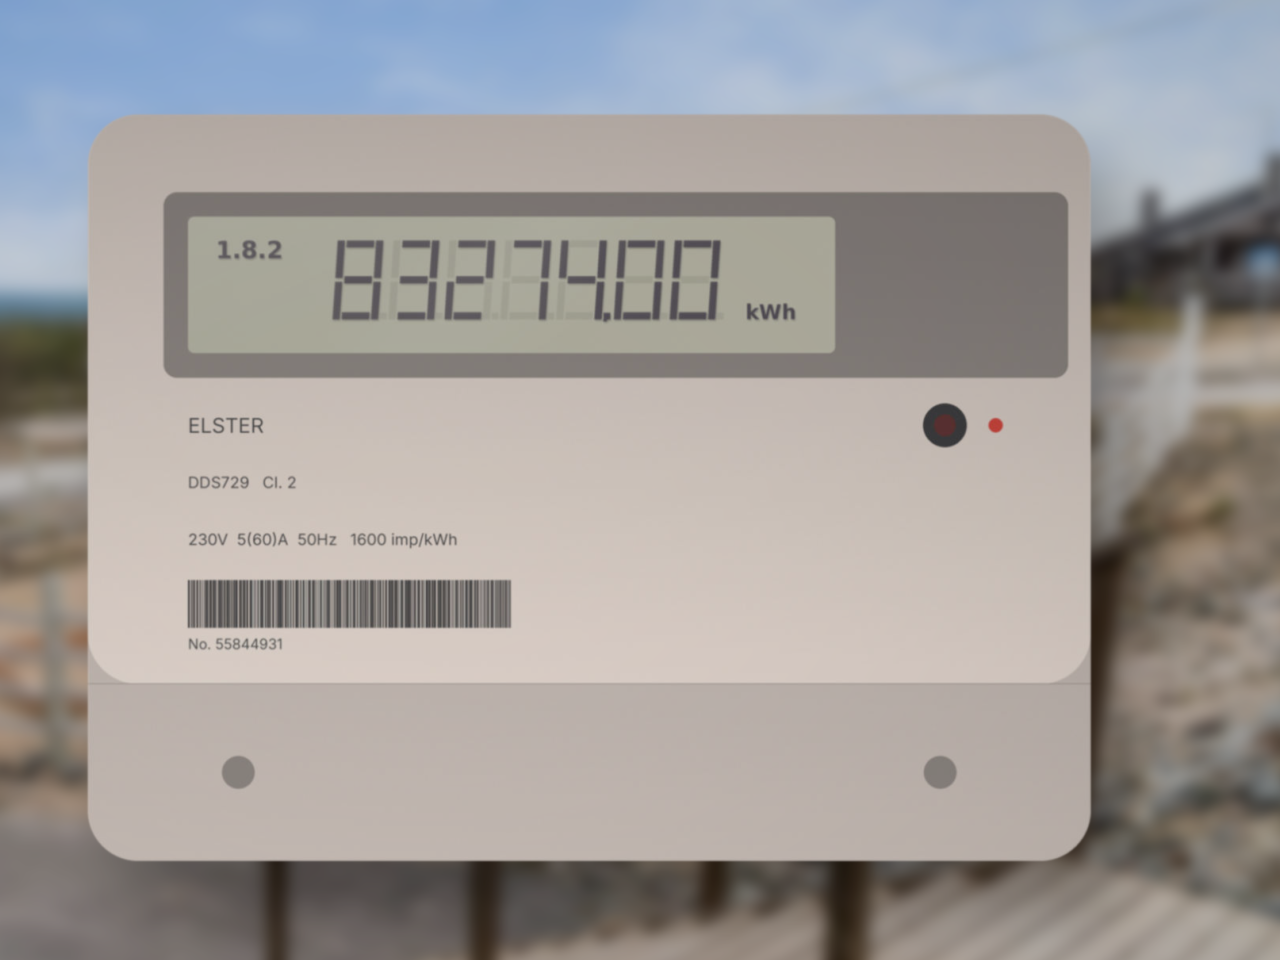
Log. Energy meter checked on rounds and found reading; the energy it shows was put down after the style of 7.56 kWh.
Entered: 83274.00 kWh
